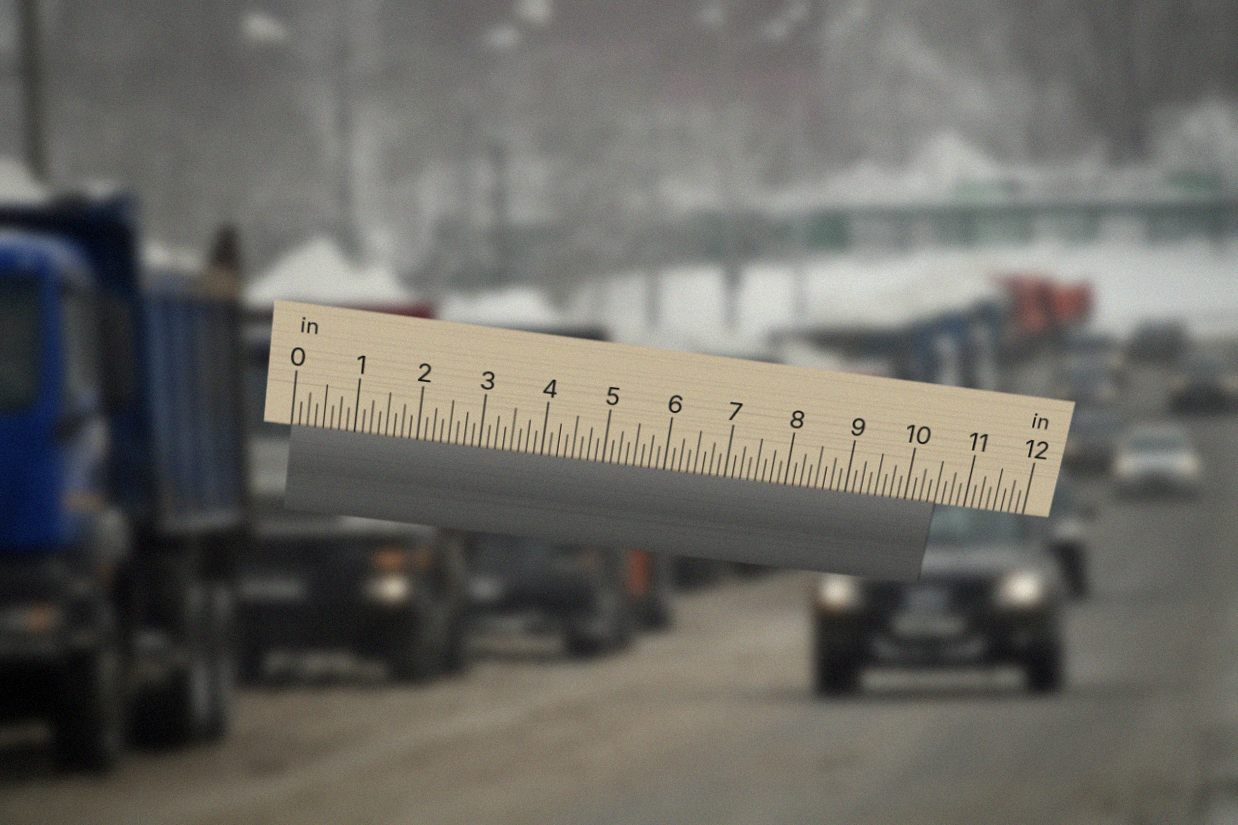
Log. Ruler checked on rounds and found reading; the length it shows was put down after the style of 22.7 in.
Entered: 10.5 in
